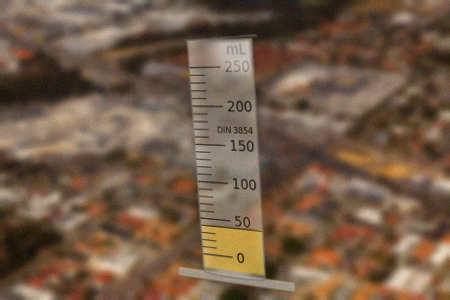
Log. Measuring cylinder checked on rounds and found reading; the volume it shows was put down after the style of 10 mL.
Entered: 40 mL
